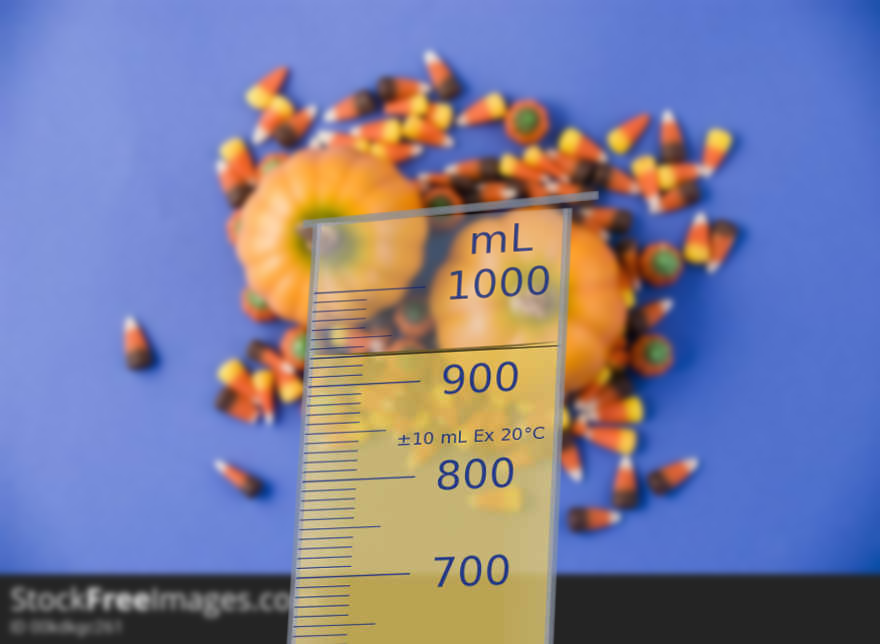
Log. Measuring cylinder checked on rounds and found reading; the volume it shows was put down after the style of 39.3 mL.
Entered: 930 mL
